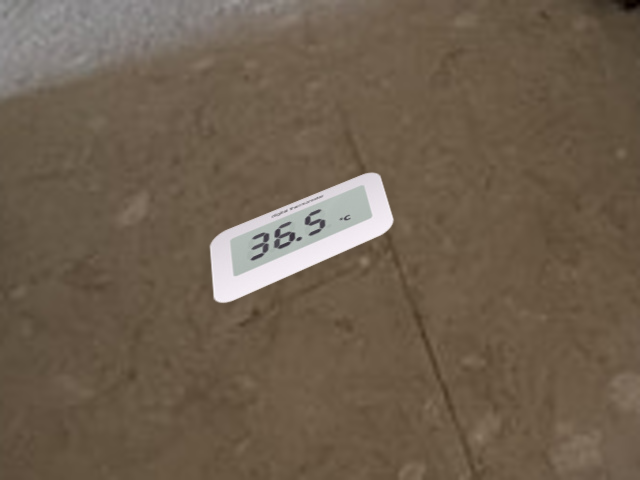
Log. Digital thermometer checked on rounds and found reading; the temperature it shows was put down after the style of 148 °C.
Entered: 36.5 °C
